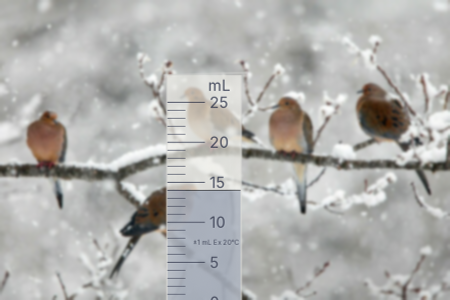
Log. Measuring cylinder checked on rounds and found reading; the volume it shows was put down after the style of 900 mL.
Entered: 14 mL
